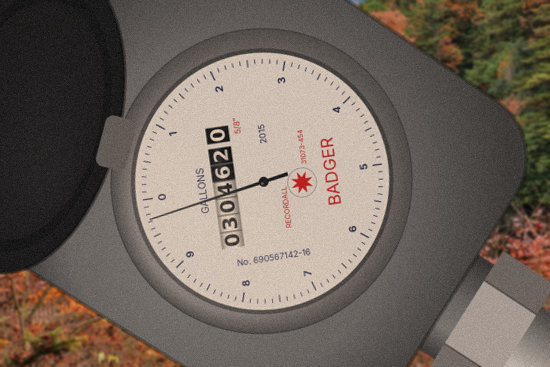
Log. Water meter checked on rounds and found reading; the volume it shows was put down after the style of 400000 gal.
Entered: 304619.7 gal
